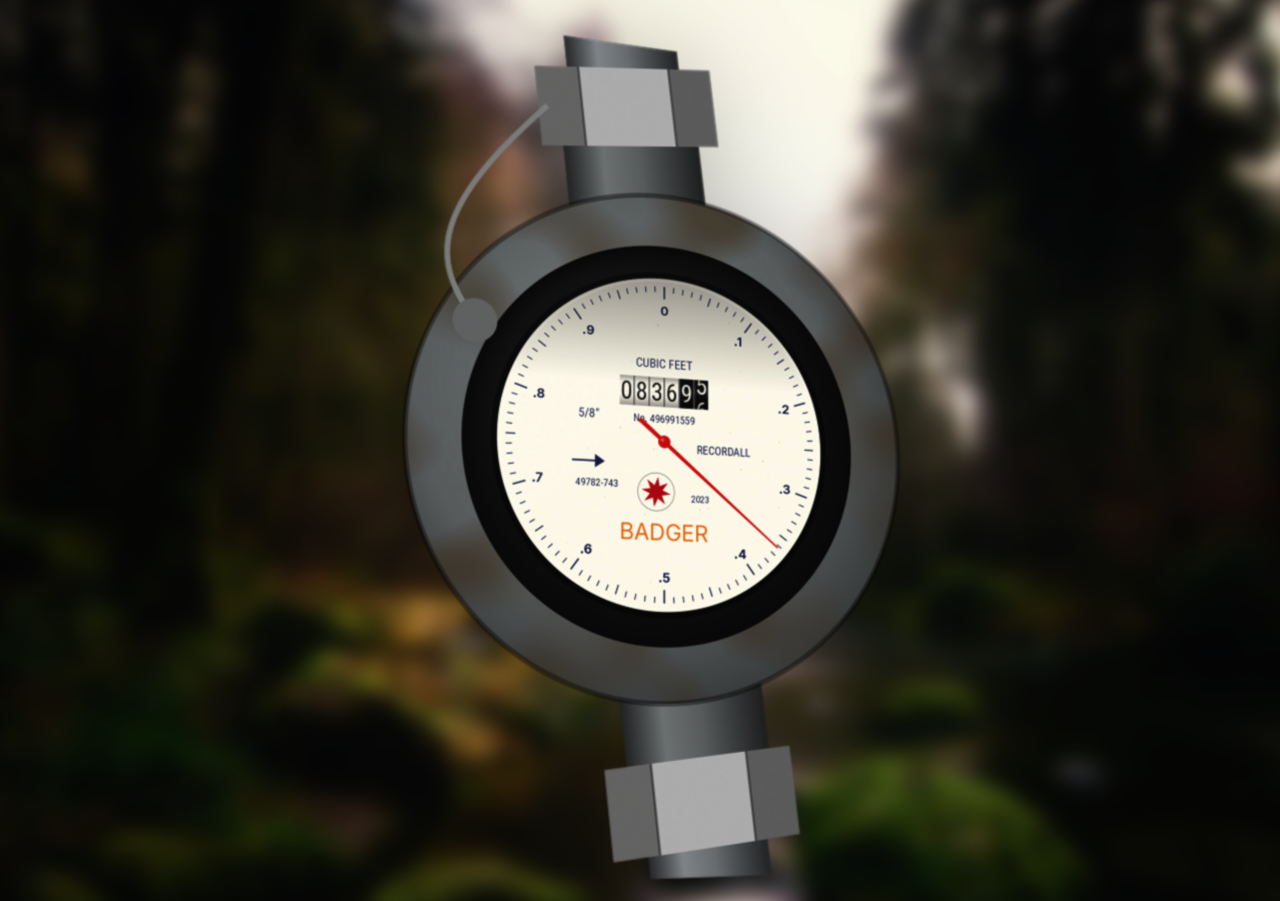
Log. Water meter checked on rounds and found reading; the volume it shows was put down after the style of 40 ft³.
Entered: 83695.36 ft³
